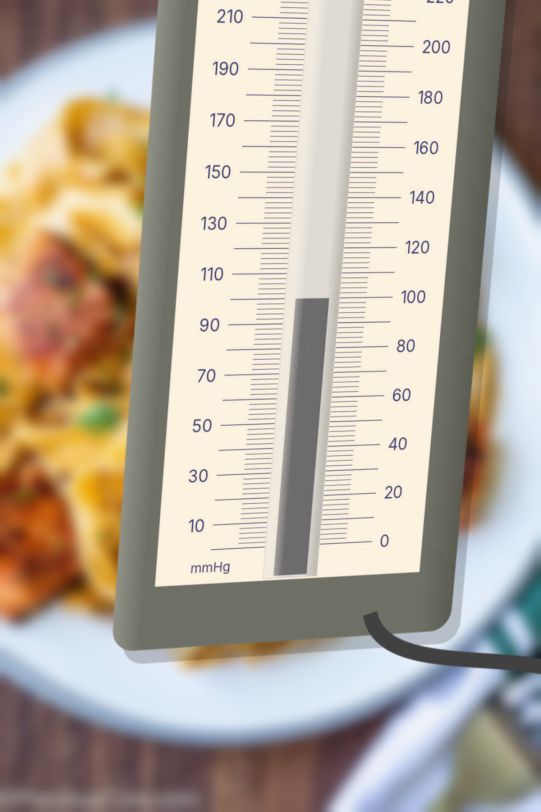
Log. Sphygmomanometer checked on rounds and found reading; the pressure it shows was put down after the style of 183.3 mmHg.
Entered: 100 mmHg
